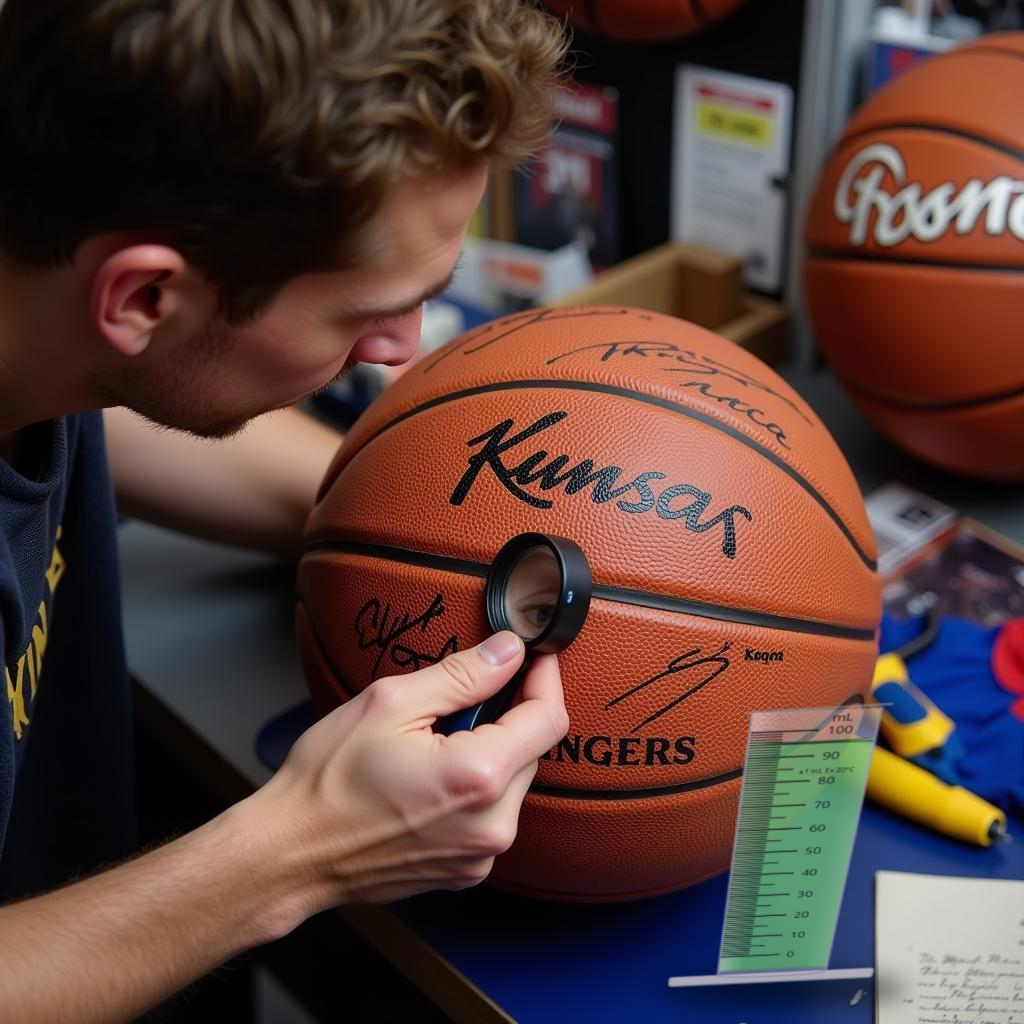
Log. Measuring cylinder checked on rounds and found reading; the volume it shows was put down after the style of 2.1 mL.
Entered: 95 mL
